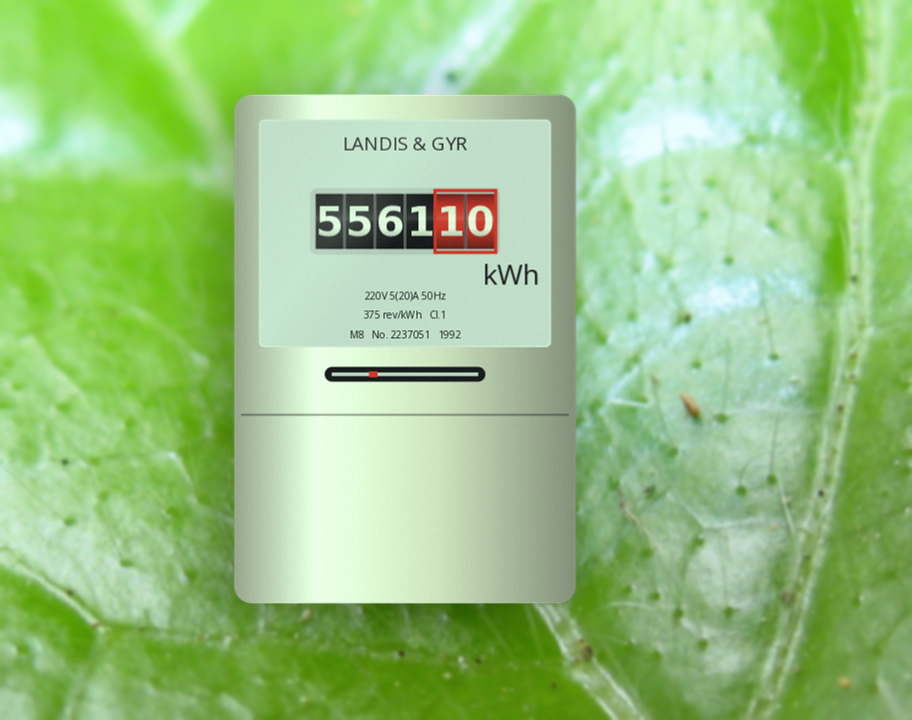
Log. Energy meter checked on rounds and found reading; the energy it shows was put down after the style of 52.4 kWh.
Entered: 5561.10 kWh
